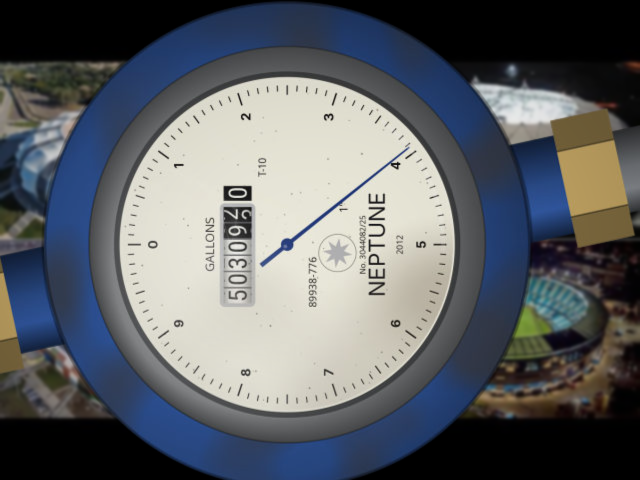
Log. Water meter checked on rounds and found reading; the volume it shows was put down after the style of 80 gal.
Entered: 5030923.9 gal
